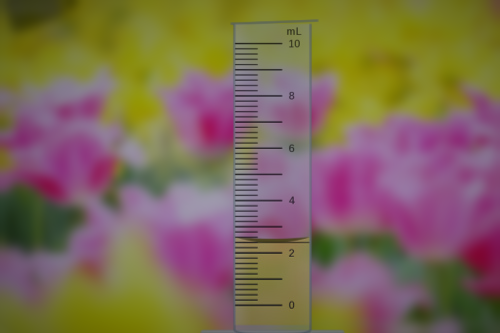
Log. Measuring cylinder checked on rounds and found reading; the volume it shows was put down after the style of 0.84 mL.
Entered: 2.4 mL
